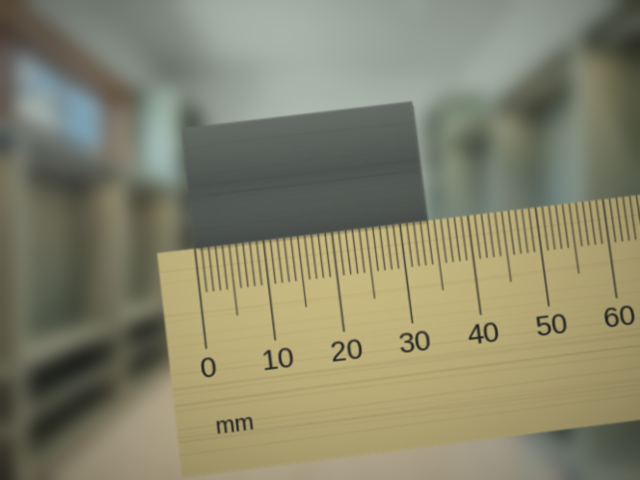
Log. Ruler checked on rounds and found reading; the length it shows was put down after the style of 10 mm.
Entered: 34 mm
